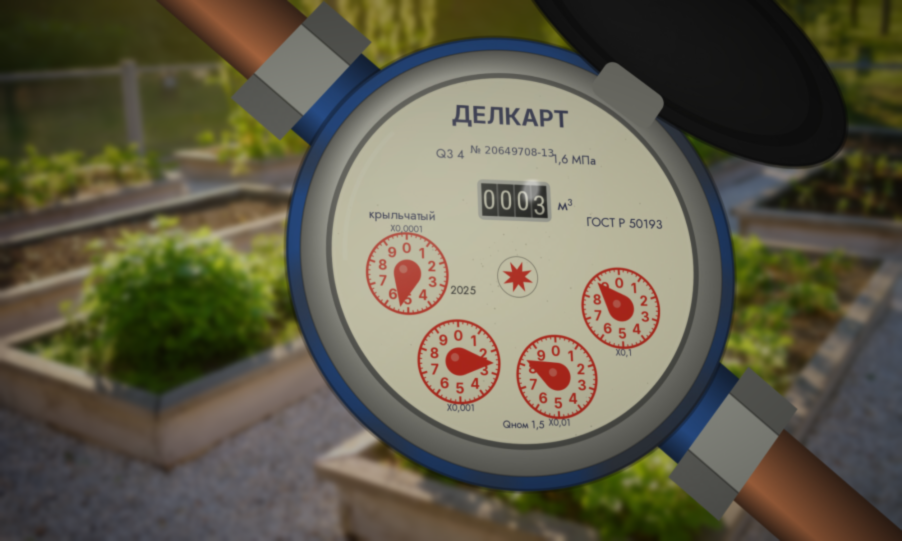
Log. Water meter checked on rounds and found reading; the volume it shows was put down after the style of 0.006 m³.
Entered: 2.8825 m³
